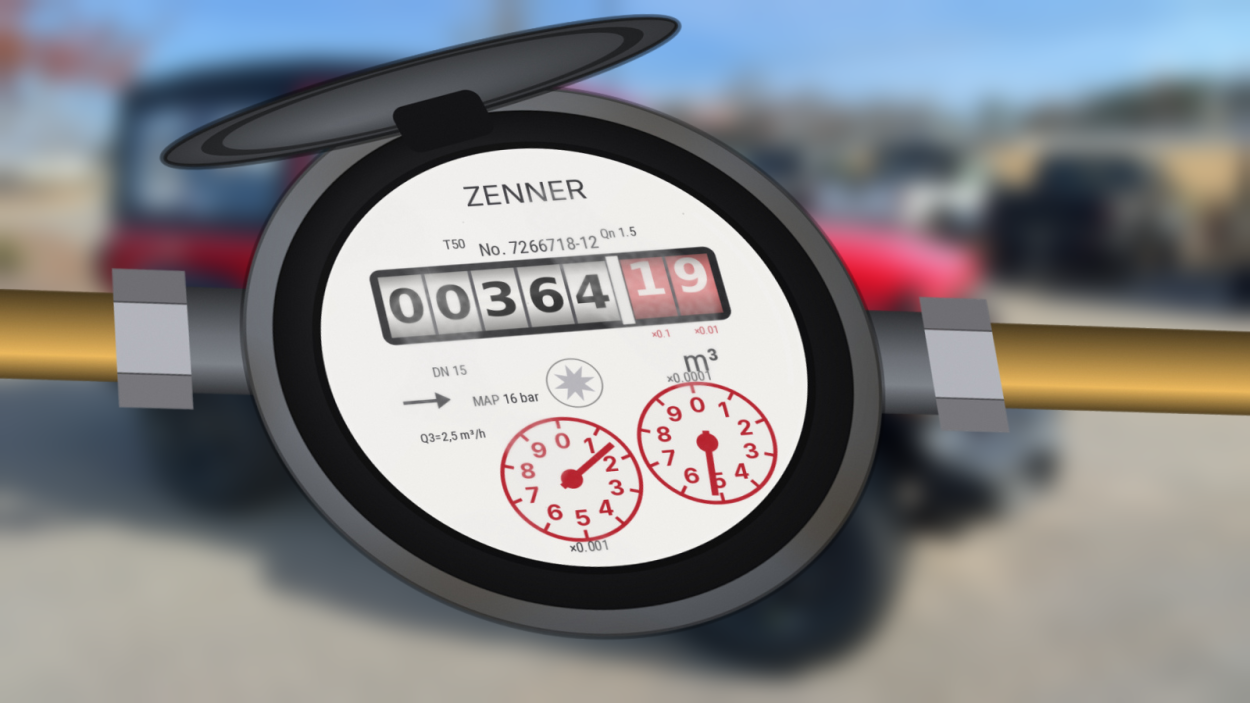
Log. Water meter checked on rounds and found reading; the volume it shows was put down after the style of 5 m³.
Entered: 364.1915 m³
